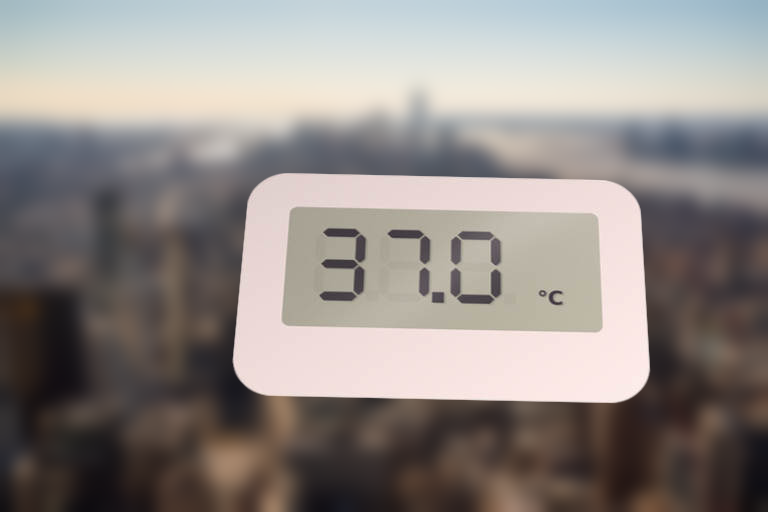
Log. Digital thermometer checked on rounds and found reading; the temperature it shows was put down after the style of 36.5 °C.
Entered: 37.0 °C
